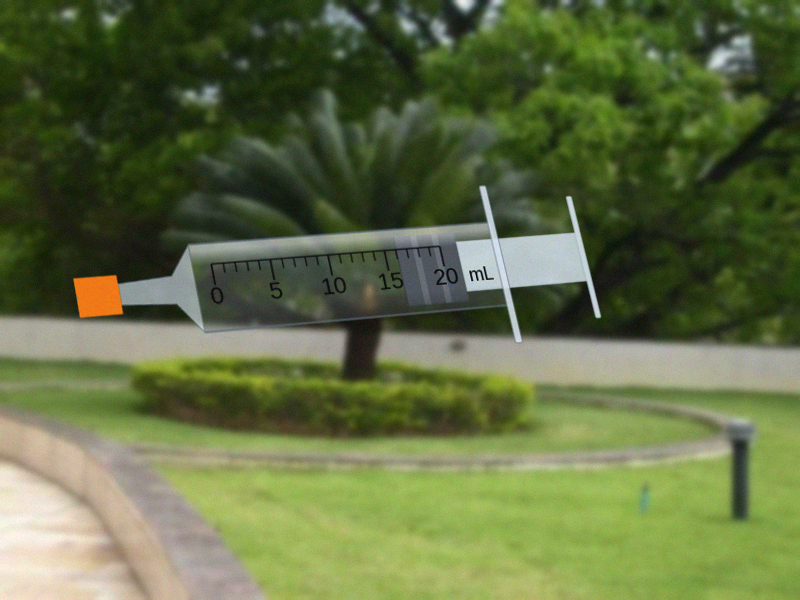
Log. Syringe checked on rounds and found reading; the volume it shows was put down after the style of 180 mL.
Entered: 16 mL
